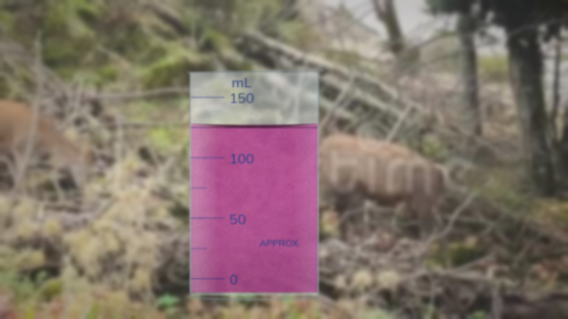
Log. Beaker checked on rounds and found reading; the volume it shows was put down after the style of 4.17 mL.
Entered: 125 mL
